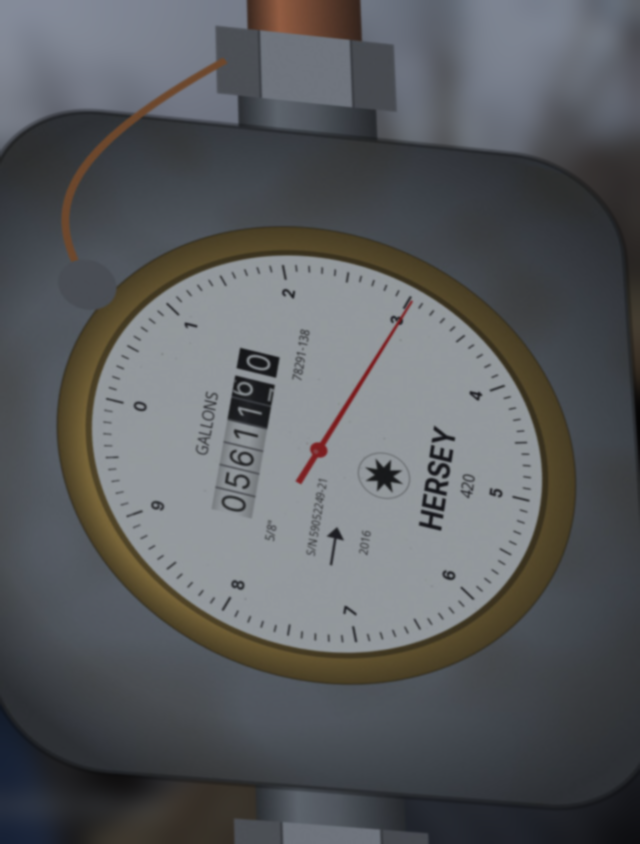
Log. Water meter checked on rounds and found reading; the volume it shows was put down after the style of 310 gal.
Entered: 561163.0 gal
